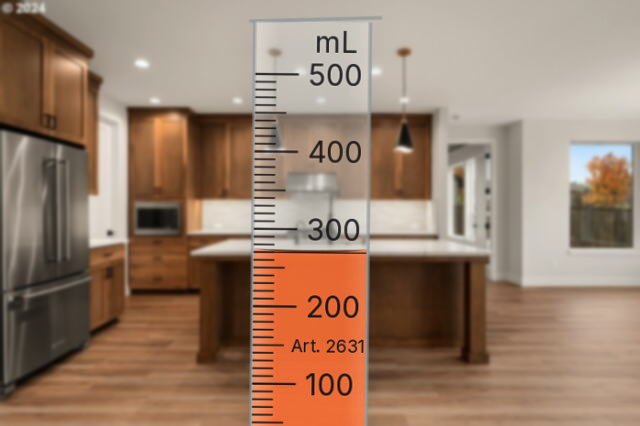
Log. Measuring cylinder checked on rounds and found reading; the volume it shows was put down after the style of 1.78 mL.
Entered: 270 mL
